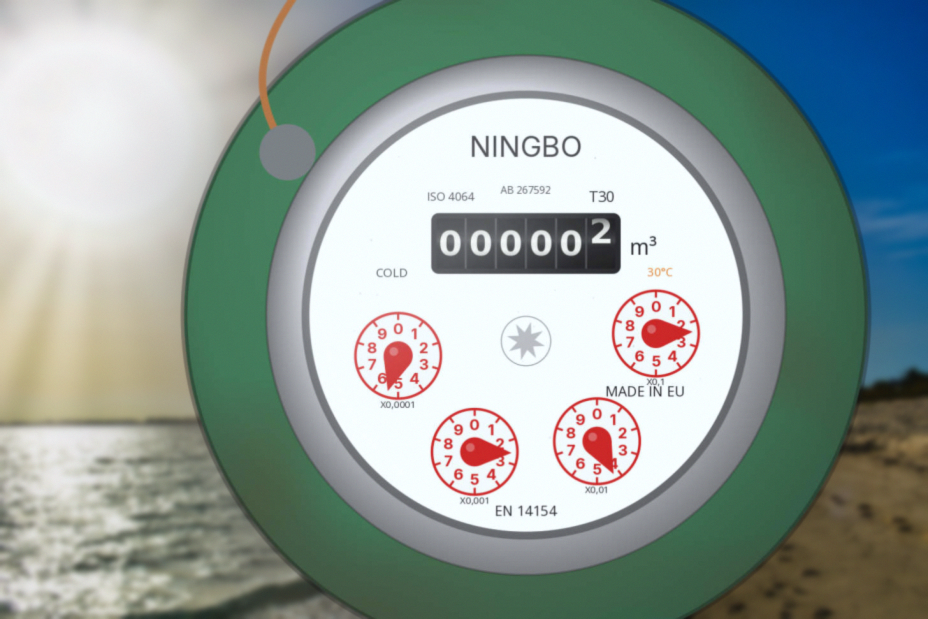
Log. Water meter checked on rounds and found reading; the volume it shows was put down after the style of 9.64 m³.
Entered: 2.2425 m³
